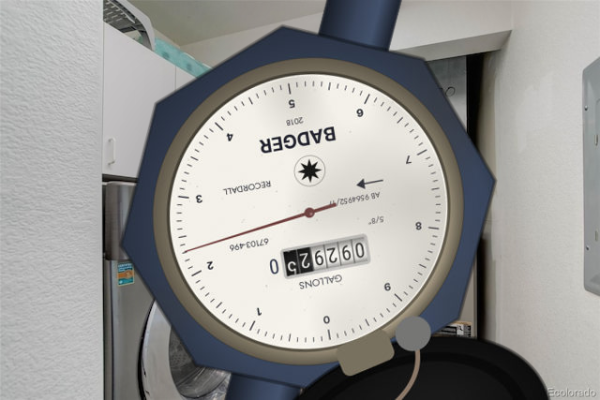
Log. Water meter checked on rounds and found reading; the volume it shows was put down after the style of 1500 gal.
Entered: 929252.3 gal
